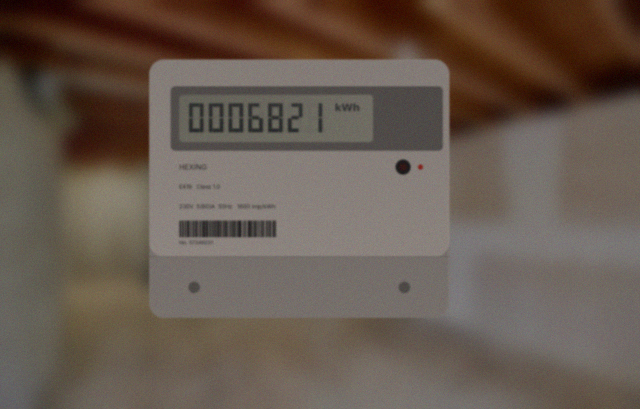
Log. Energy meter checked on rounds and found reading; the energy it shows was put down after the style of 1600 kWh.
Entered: 6821 kWh
